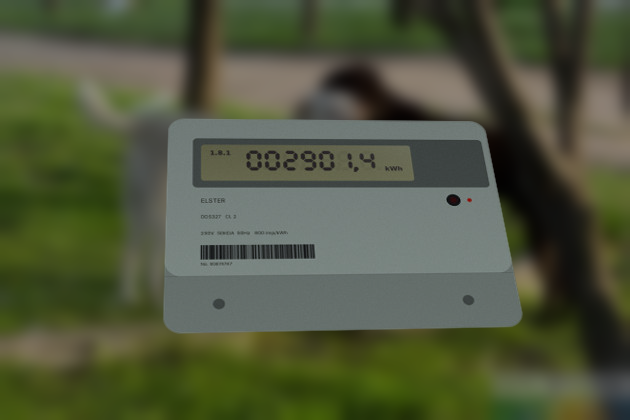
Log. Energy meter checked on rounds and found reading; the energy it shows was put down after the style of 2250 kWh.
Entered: 2901.4 kWh
